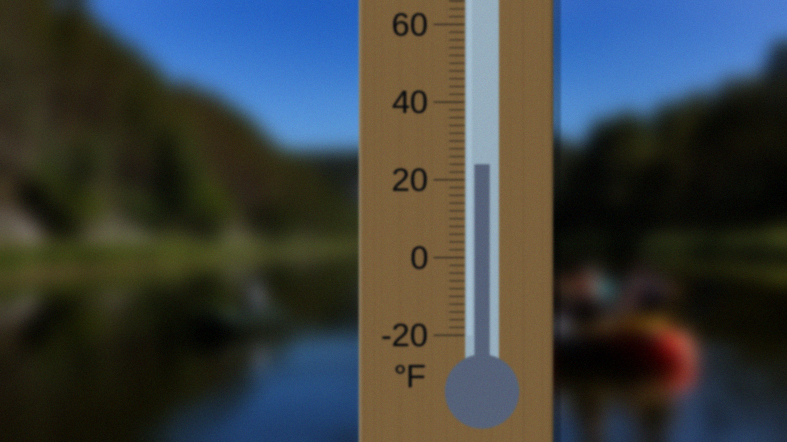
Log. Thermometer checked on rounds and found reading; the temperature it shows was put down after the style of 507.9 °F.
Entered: 24 °F
